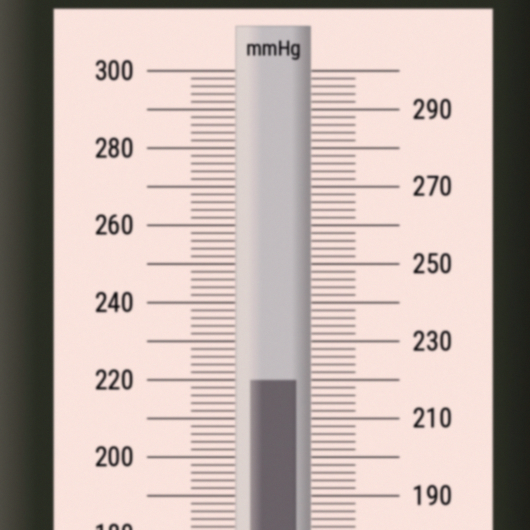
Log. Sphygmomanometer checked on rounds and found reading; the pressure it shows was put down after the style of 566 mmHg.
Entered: 220 mmHg
